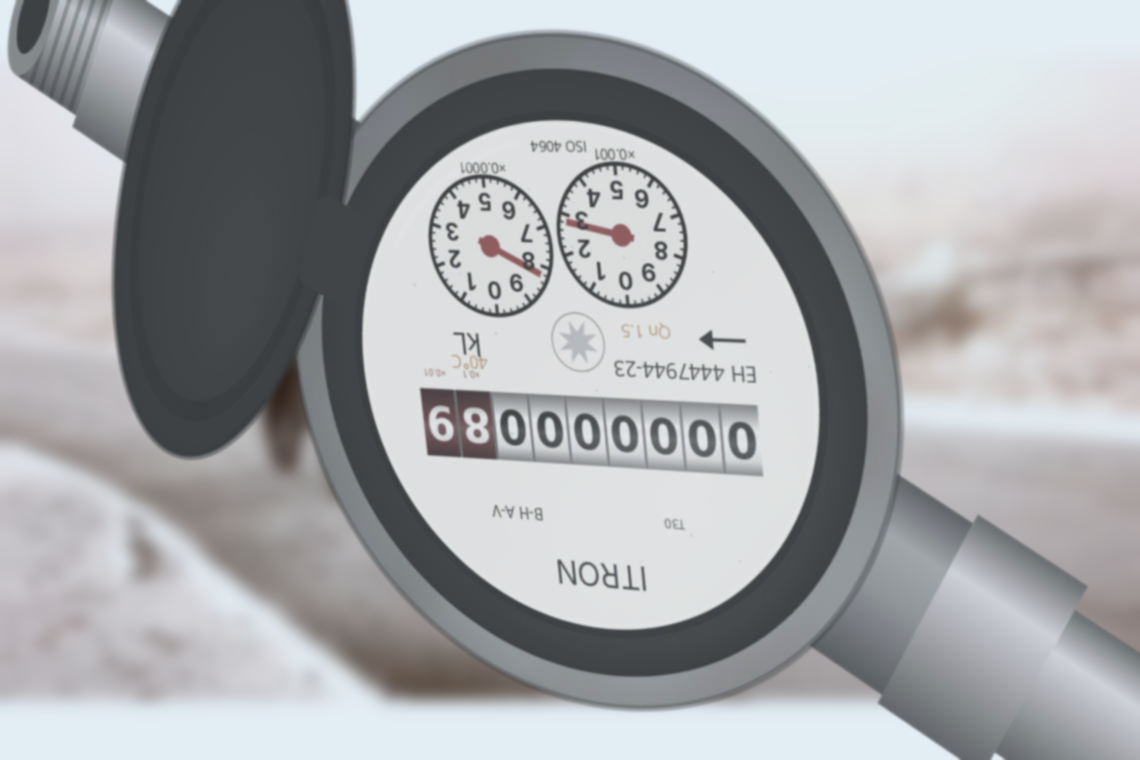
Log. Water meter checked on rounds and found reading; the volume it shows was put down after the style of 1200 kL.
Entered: 0.8928 kL
